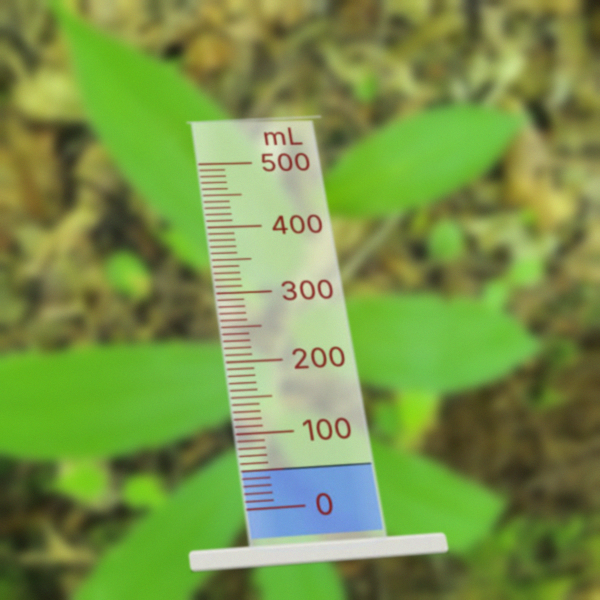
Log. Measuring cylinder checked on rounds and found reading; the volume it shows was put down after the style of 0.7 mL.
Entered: 50 mL
